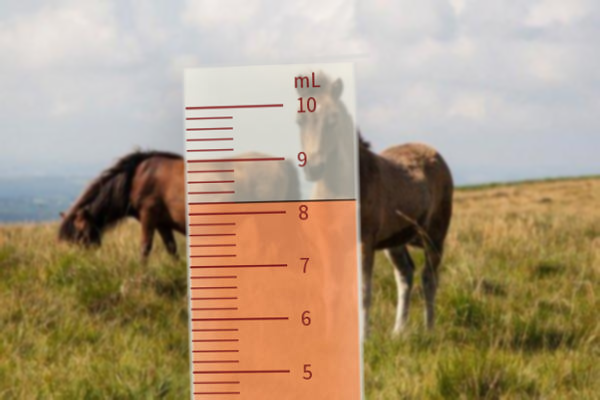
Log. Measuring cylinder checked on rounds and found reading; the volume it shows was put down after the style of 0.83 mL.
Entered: 8.2 mL
